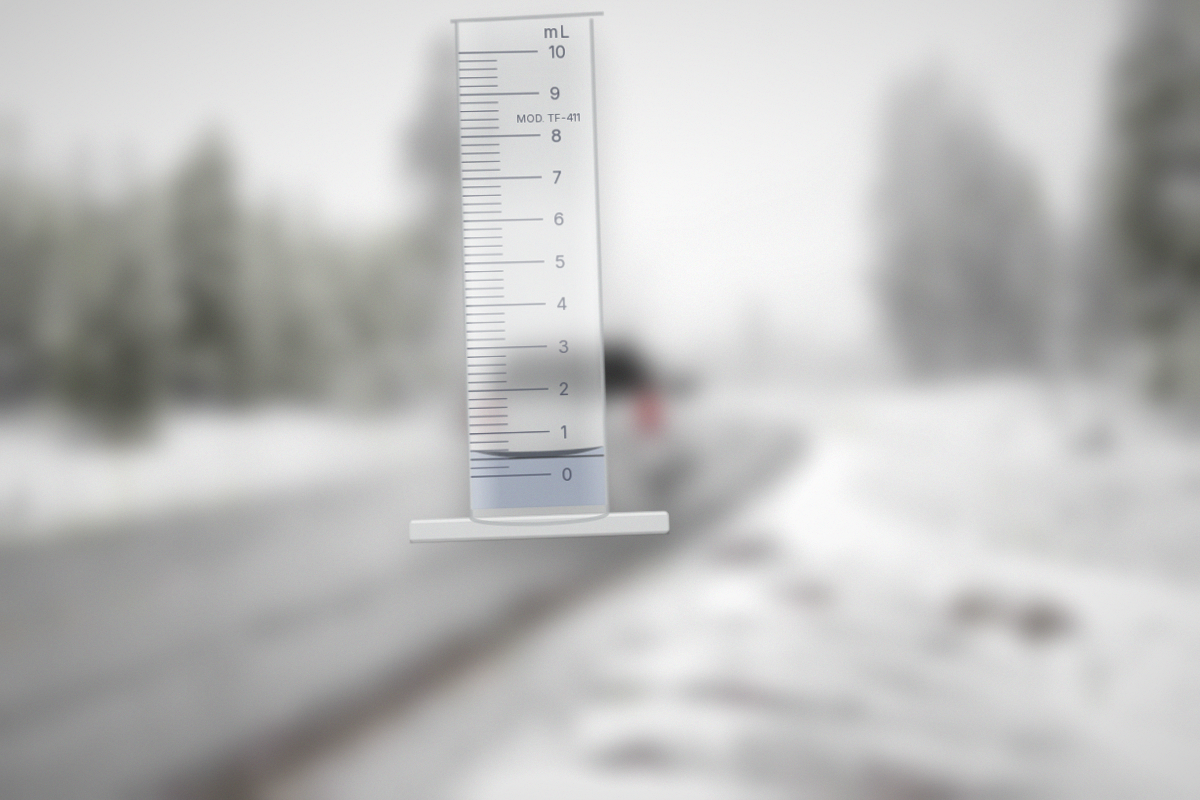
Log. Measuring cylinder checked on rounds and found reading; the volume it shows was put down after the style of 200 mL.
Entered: 0.4 mL
